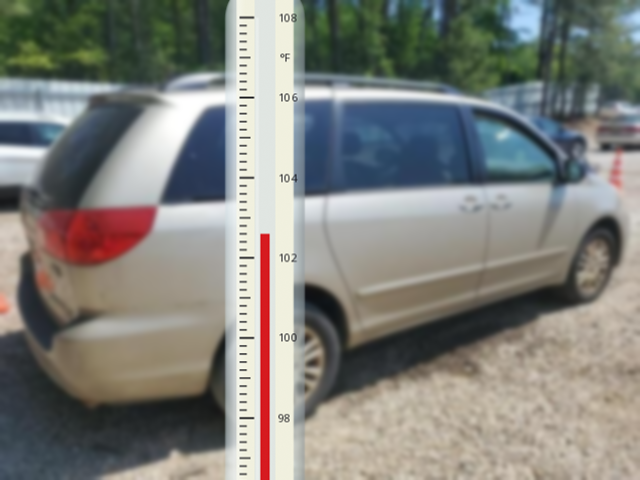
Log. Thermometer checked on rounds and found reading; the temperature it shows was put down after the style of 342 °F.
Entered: 102.6 °F
